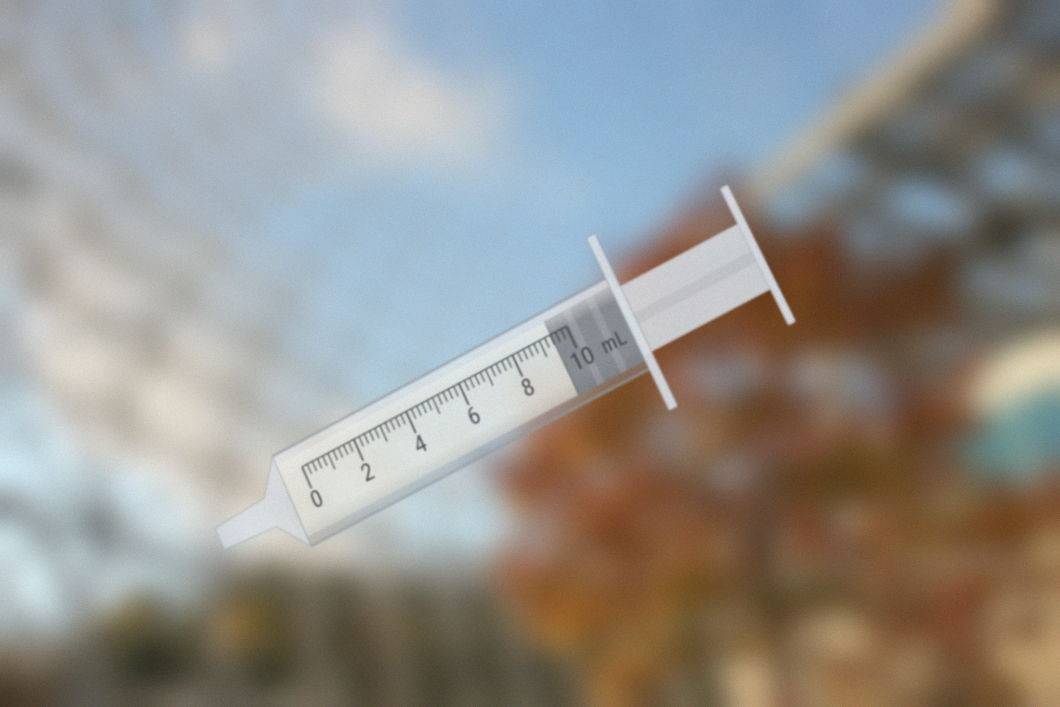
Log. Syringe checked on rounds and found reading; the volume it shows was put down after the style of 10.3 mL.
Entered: 9.4 mL
